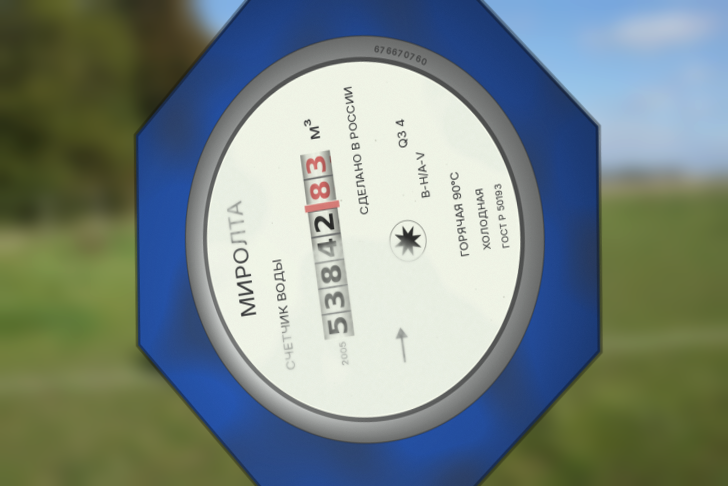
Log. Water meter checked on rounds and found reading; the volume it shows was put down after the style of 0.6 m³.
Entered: 53842.83 m³
